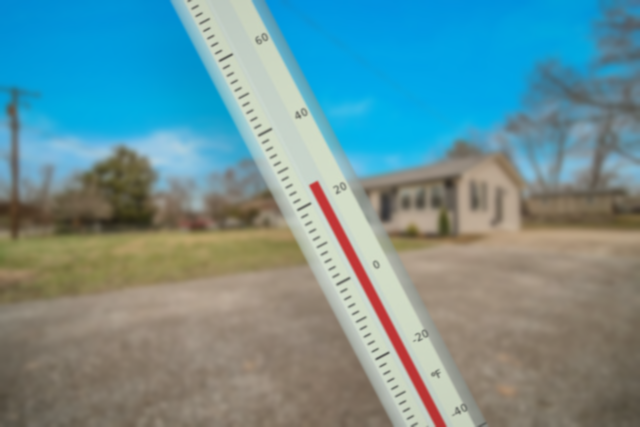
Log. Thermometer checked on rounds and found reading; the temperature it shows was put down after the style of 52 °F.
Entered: 24 °F
